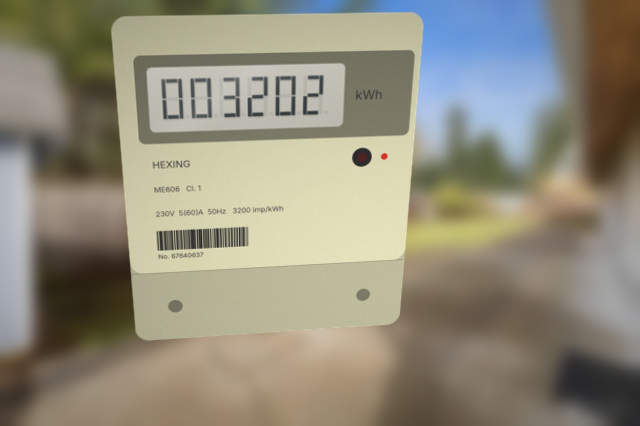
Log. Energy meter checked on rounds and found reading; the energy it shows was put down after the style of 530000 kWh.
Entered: 3202 kWh
